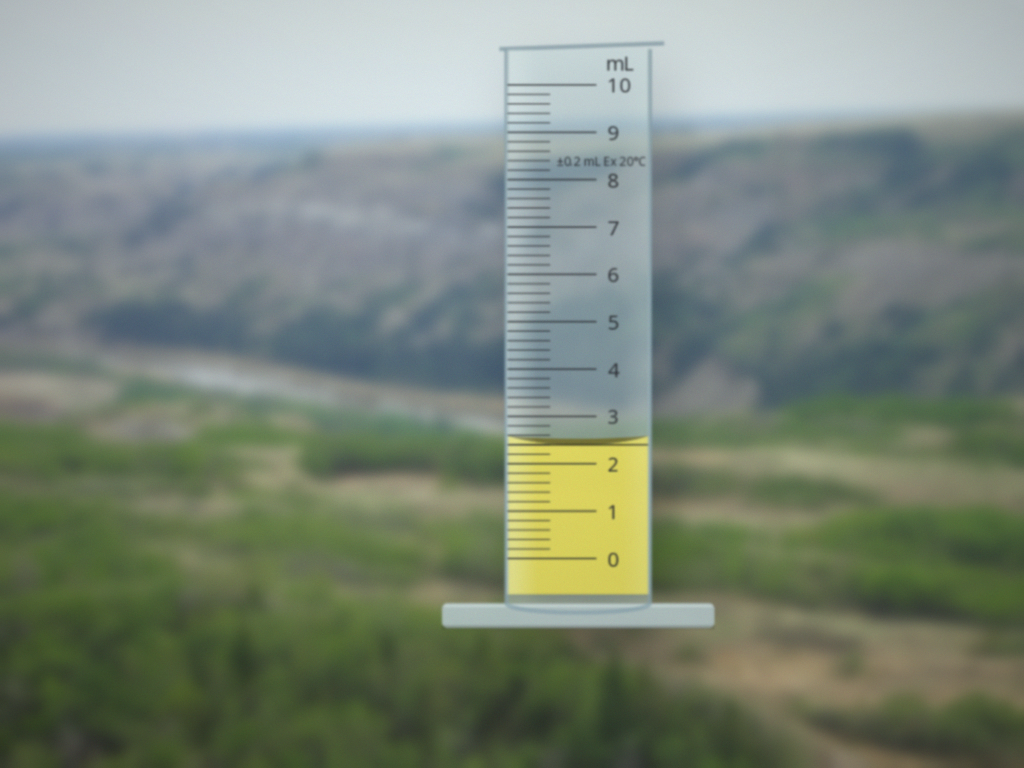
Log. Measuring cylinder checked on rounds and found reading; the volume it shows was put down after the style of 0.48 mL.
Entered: 2.4 mL
